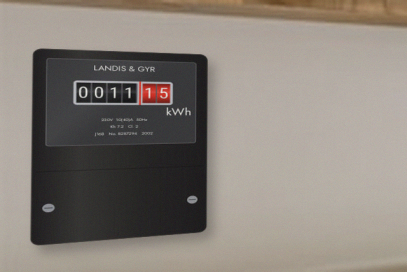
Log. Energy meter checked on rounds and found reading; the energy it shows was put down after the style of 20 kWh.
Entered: 11.15 kWh
